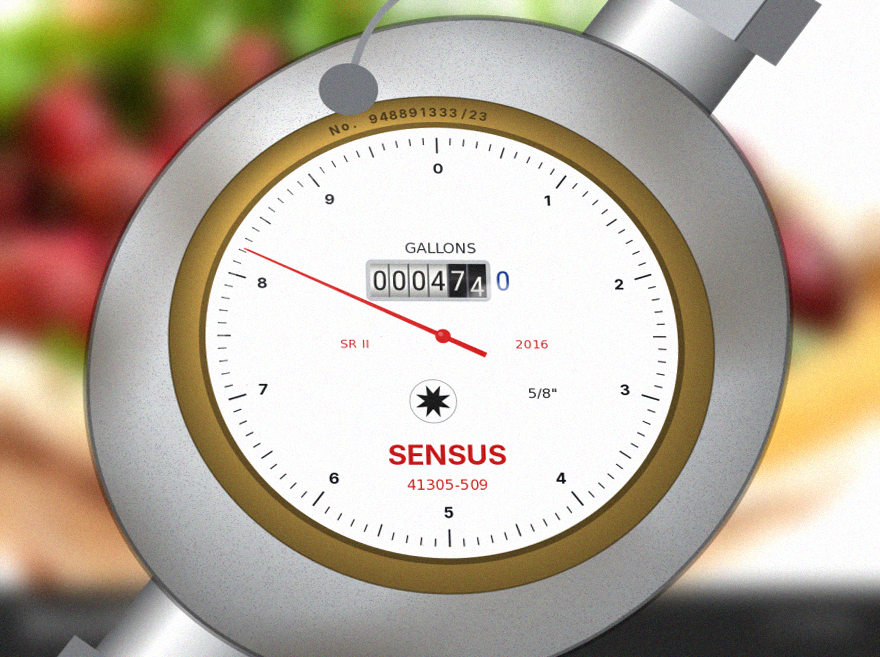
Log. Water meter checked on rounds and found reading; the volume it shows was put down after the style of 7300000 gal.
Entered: 4738.2 gal
